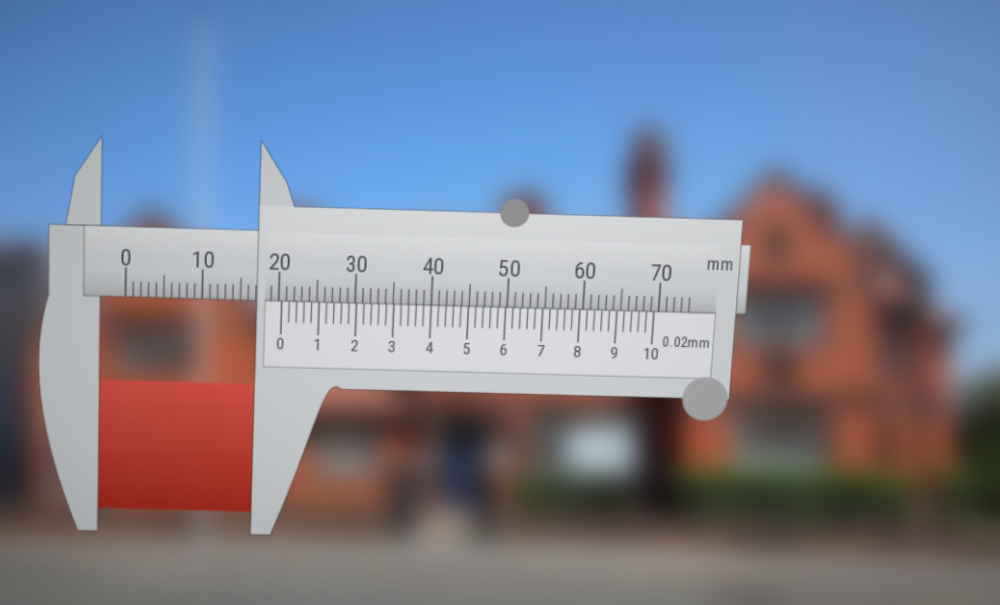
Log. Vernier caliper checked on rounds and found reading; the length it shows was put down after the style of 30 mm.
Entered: 20.4 mm
